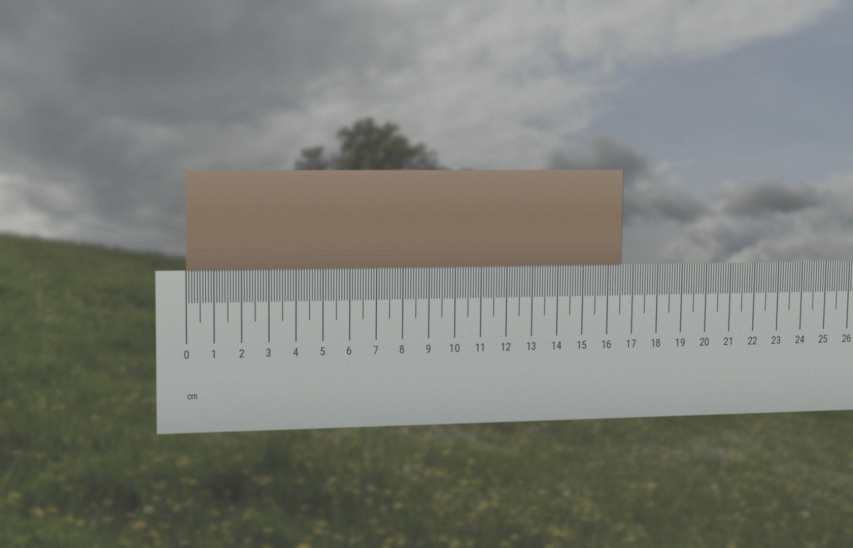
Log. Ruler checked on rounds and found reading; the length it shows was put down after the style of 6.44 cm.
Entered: 16.5 cm
